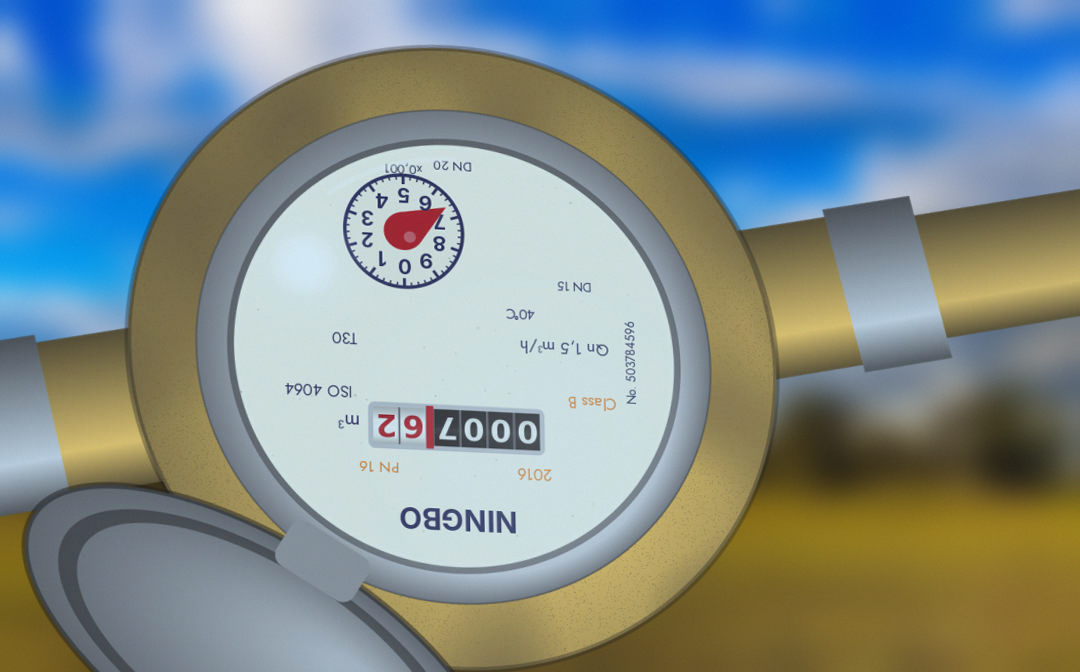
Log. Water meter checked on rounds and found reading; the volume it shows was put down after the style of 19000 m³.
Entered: 7.626 m³
